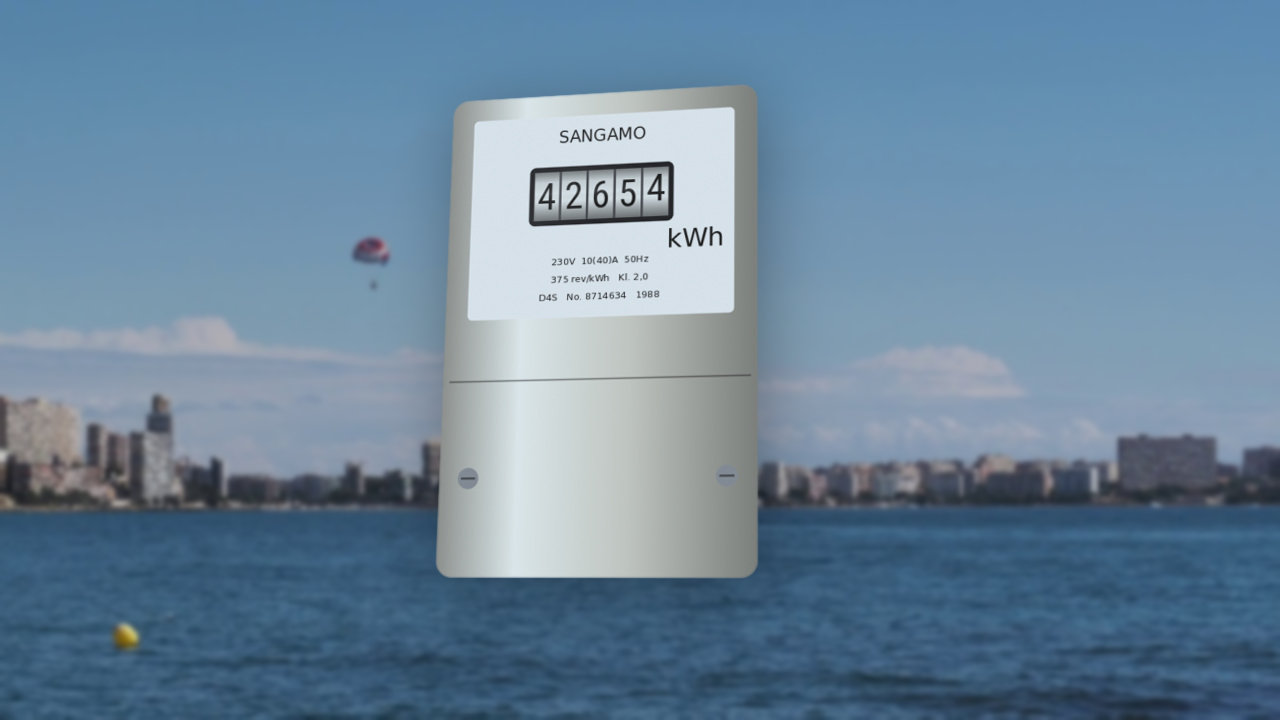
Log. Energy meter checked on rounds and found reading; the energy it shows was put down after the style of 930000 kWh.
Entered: 42654 kWh
